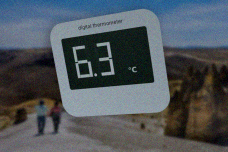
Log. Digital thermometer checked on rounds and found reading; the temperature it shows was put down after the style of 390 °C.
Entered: 6.3 °C
